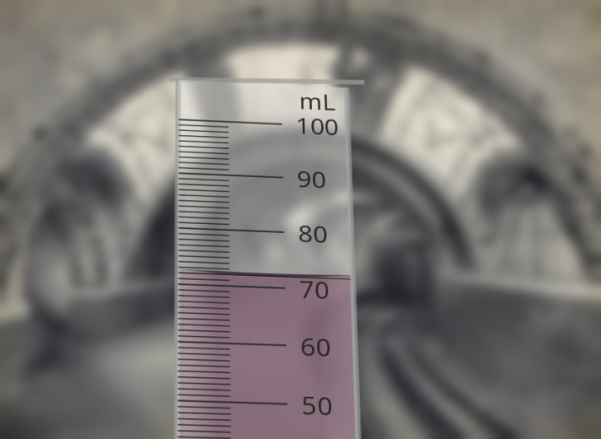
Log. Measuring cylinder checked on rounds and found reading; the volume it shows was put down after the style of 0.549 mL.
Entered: 72 mL
